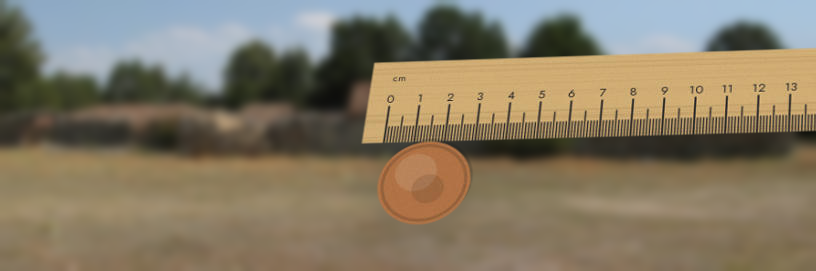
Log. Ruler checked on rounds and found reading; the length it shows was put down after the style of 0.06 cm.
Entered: 3 cm
